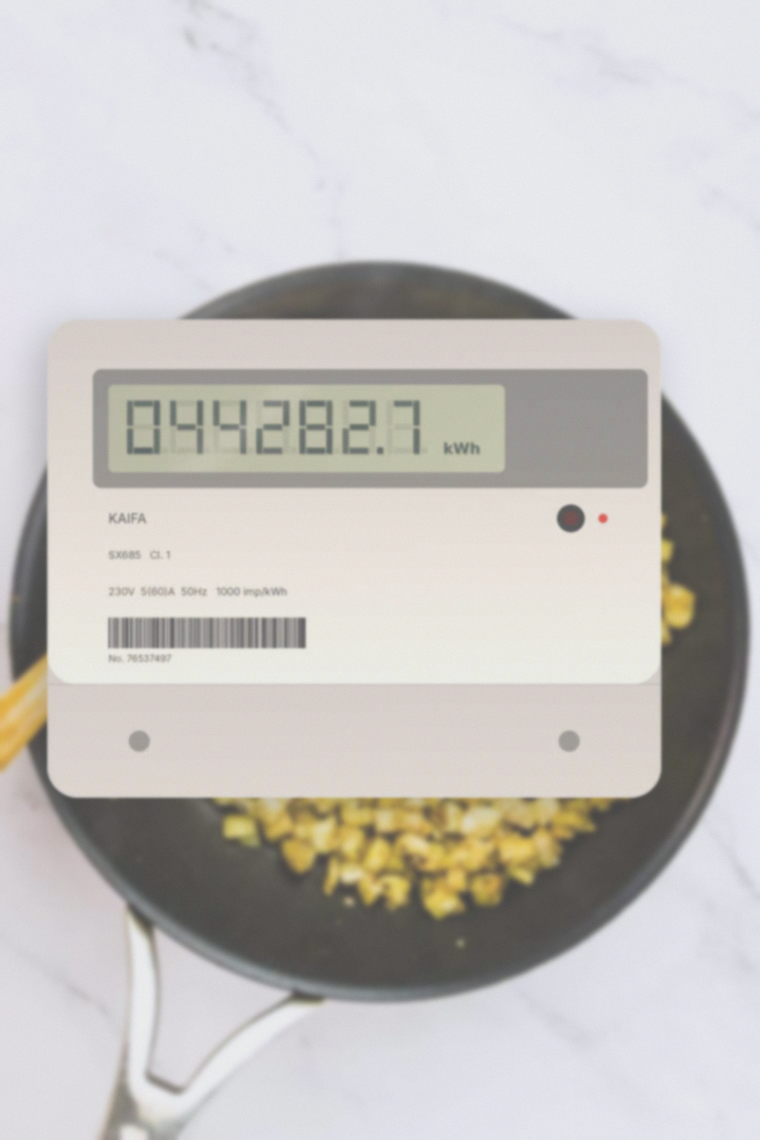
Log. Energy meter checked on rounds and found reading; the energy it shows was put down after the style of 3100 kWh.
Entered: 44282.7 kWh
